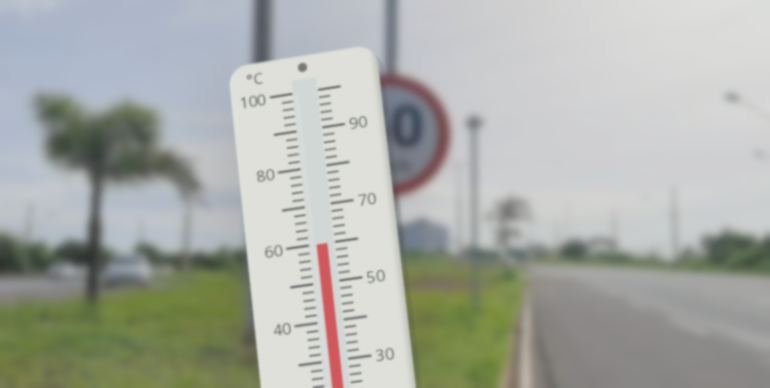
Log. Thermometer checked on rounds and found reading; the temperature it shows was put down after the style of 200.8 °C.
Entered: 60 °C
